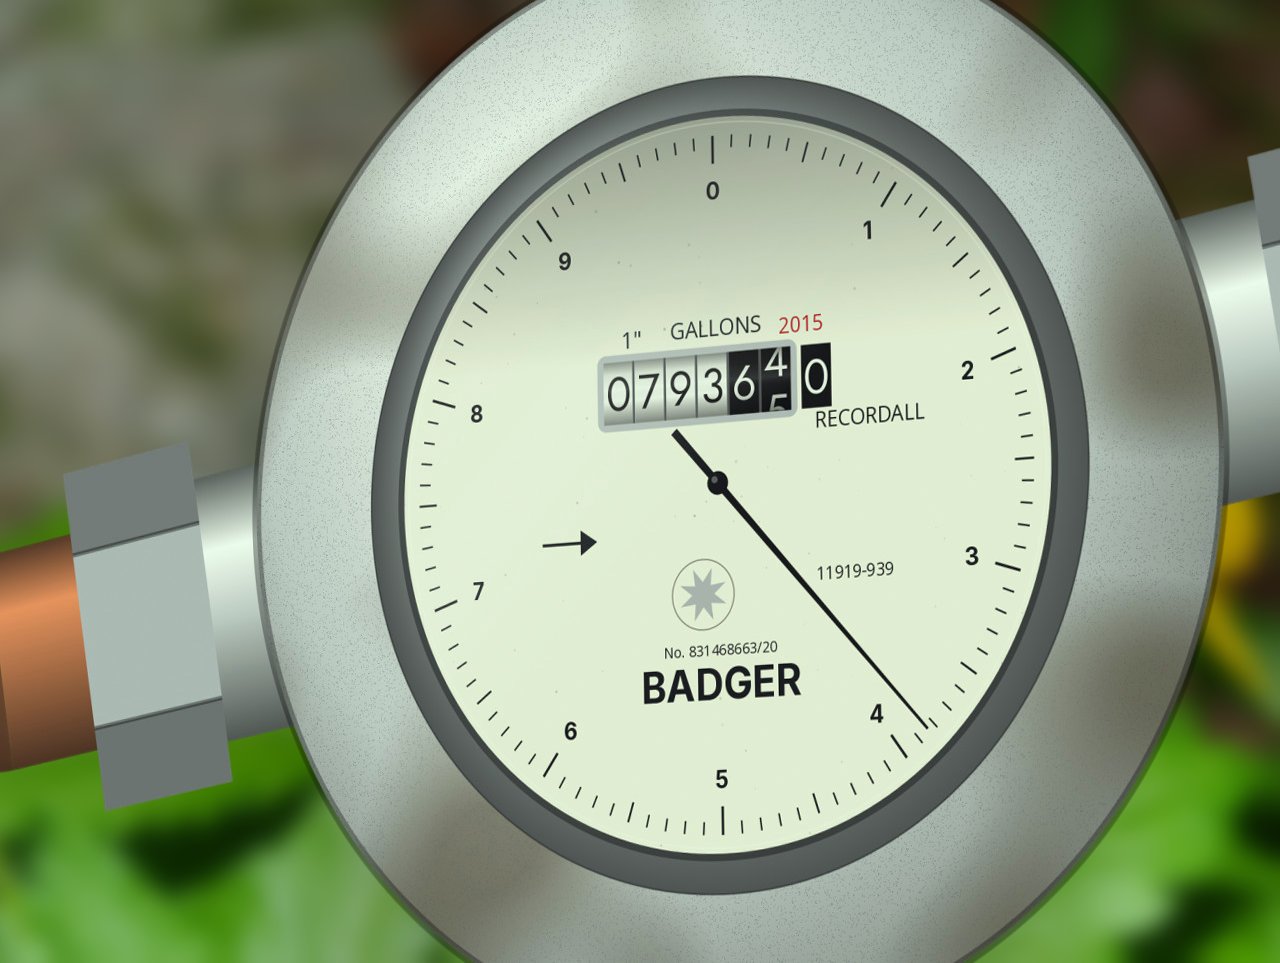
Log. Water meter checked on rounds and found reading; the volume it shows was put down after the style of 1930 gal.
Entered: 793643.8 gal
